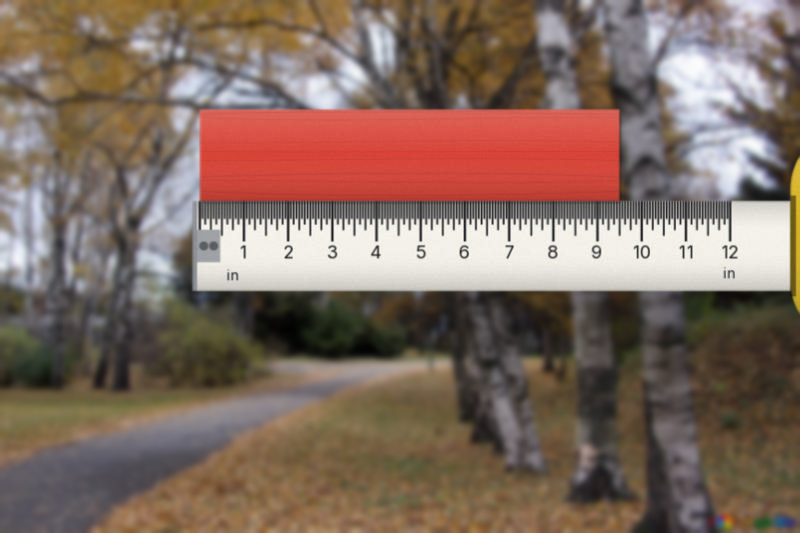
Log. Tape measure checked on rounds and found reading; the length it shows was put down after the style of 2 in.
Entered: 9.5 in
